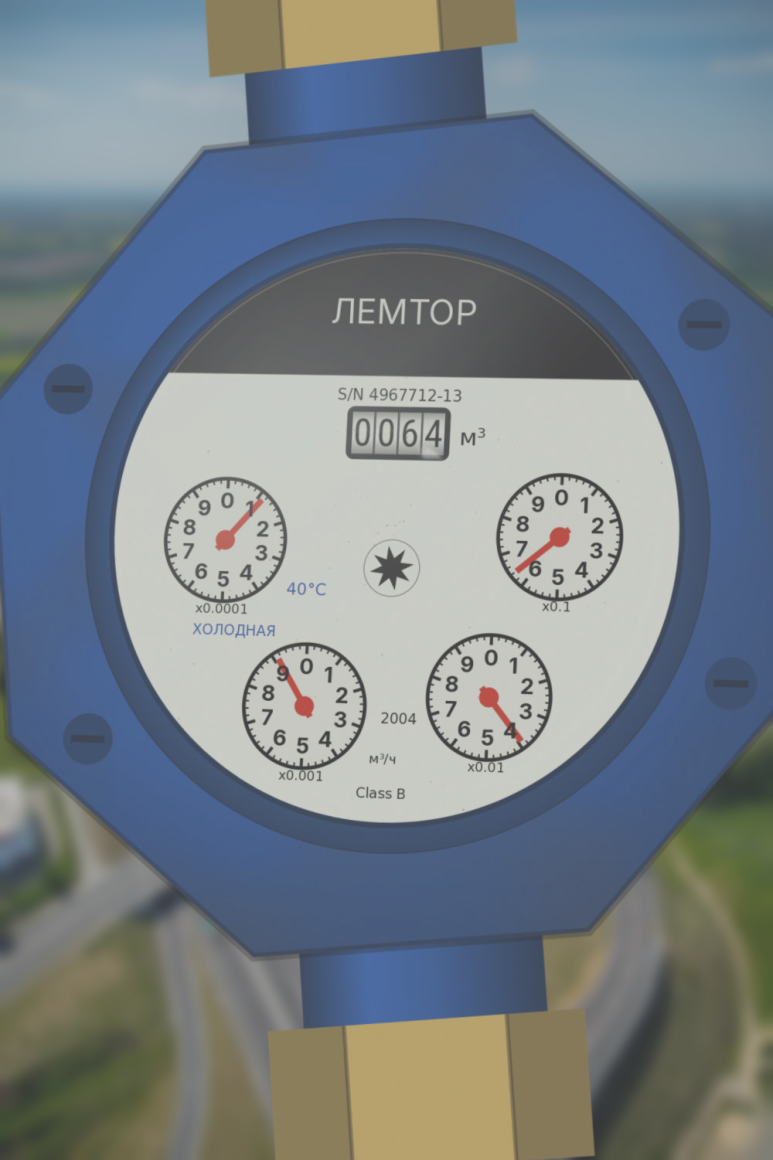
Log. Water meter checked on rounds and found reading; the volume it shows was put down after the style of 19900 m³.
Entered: 64.6391 m³
